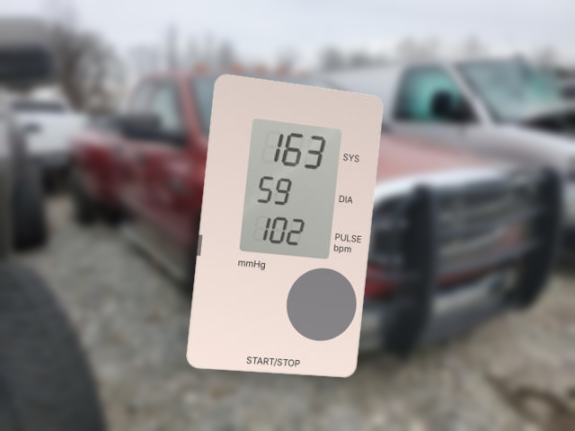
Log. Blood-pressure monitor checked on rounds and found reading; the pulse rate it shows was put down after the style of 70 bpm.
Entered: 102 bpm
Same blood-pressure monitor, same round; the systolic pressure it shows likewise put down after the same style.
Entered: 163 mmHg
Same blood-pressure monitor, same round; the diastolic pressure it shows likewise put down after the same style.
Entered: 59 mmHg
